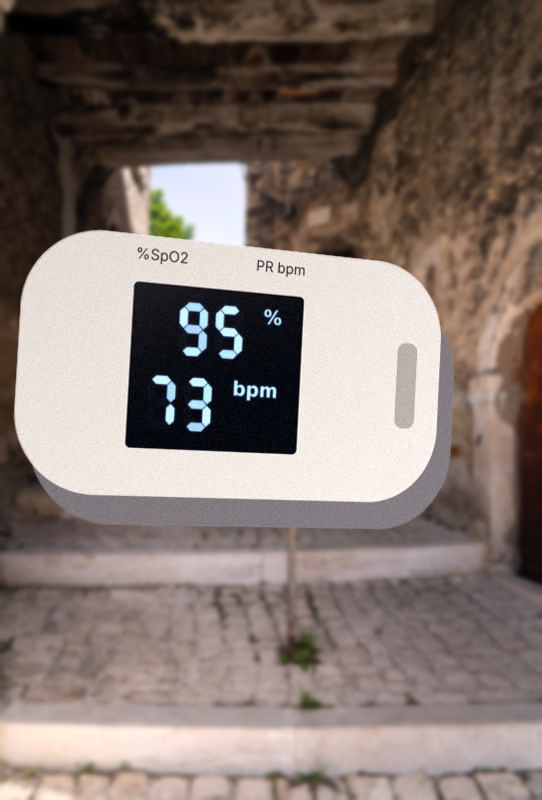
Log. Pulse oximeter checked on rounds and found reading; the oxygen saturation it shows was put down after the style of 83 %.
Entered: 95 %
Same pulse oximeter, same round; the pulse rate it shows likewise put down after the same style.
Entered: 73 bpm
